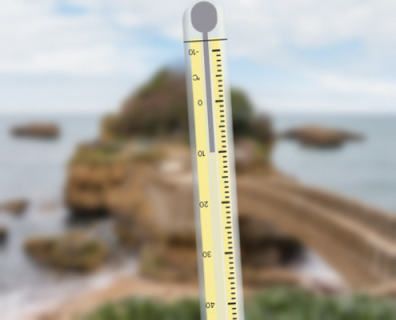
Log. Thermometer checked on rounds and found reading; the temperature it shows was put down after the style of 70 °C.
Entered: 10 °C
